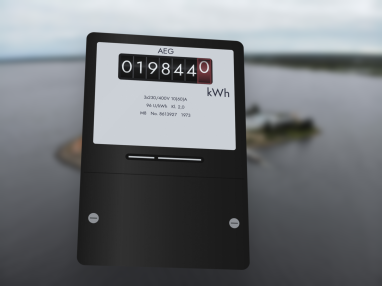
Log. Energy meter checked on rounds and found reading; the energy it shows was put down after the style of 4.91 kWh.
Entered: 19844.0 kWh
